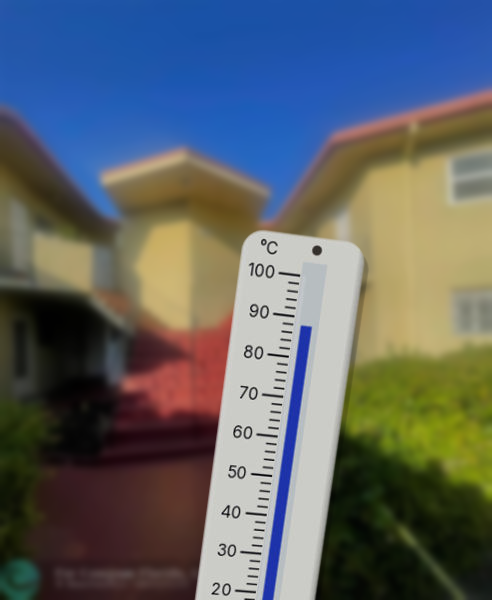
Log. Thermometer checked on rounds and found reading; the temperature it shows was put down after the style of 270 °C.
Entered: 88 °C
